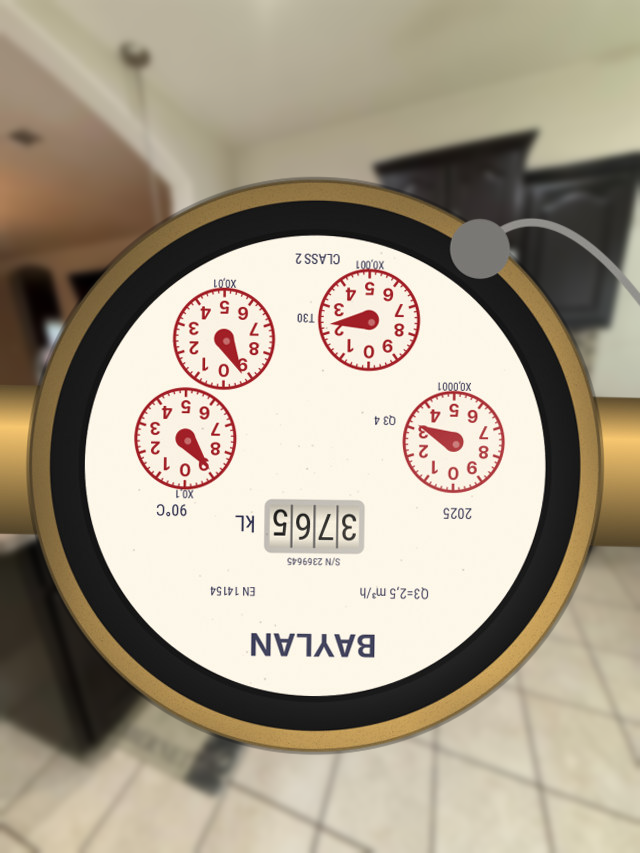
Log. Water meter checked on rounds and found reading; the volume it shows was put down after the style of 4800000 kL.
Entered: 3764.8923 kL
